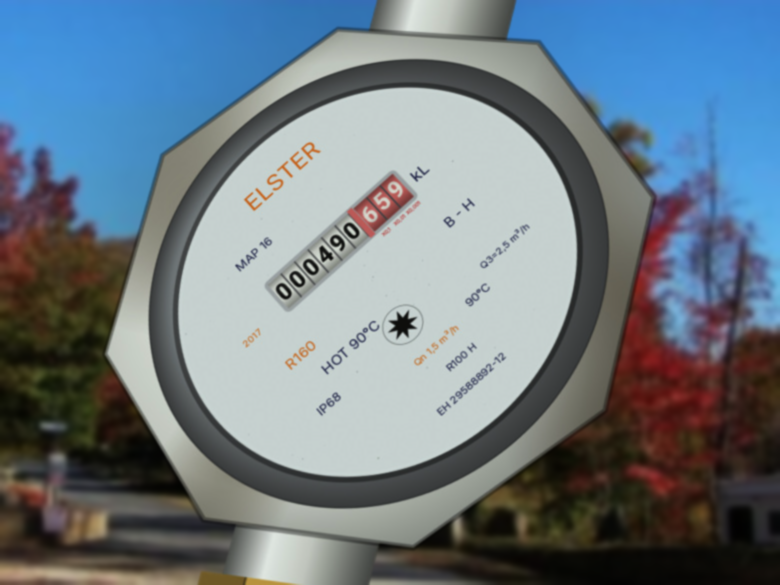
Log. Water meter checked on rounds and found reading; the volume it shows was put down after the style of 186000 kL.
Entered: 490.659 kL
